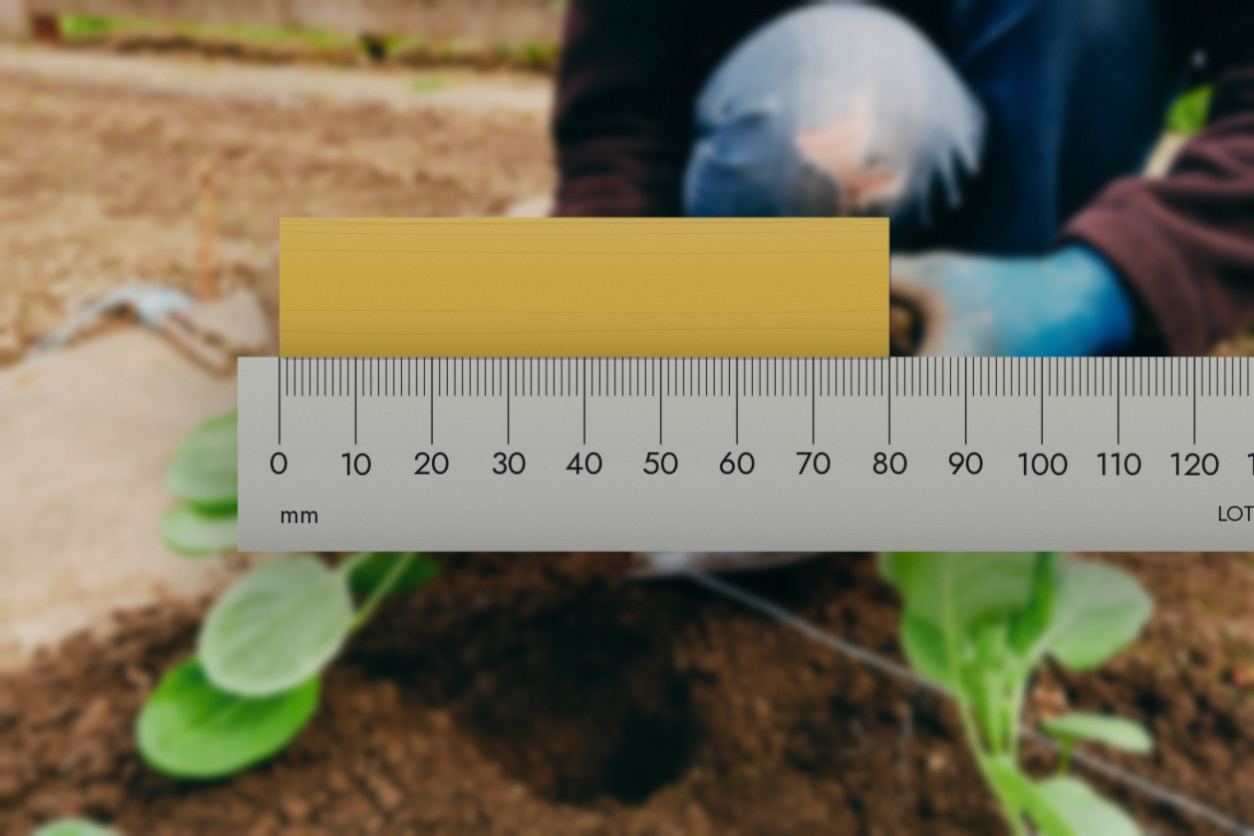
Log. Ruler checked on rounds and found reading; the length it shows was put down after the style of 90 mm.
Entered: 80 mm
